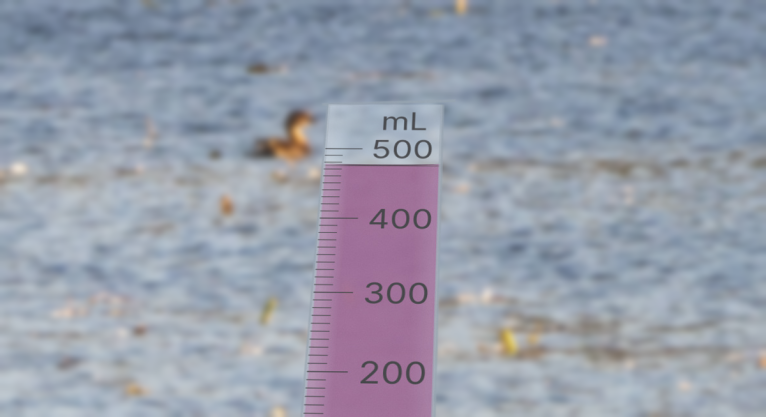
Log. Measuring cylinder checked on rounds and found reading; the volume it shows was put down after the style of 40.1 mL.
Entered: 475 mL
